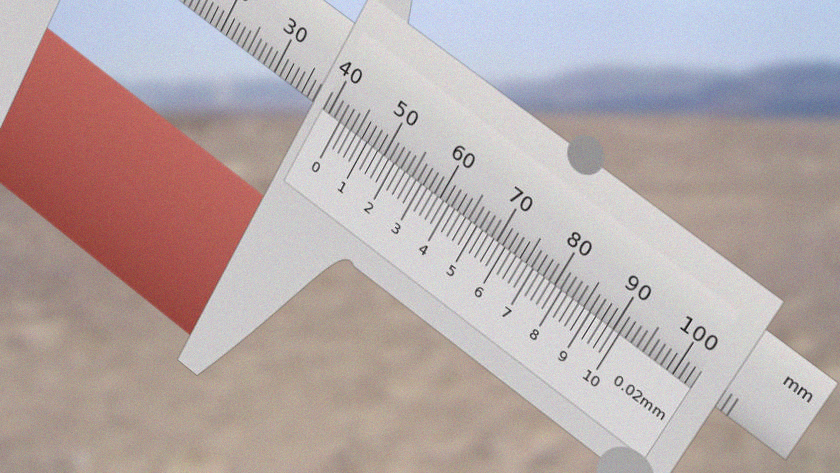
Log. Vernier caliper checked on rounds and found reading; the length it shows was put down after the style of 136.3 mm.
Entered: 42.0 mm
